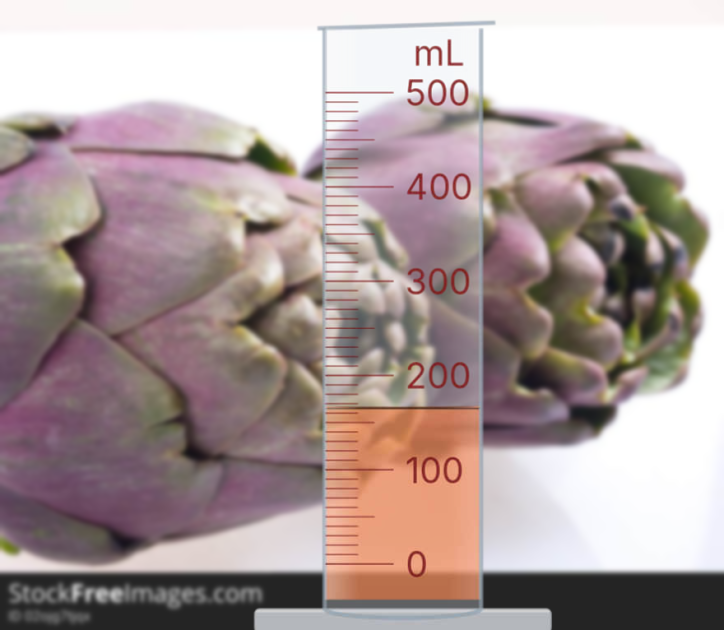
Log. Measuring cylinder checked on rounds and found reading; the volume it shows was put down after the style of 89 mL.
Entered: 165 mL
